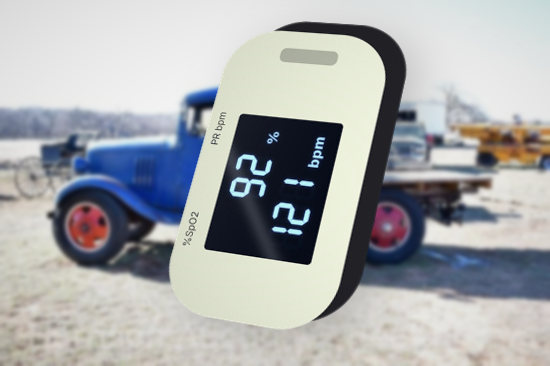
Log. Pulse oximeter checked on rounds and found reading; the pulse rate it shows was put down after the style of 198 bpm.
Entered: 121 bpm
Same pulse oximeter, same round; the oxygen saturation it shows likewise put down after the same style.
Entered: 92 %
